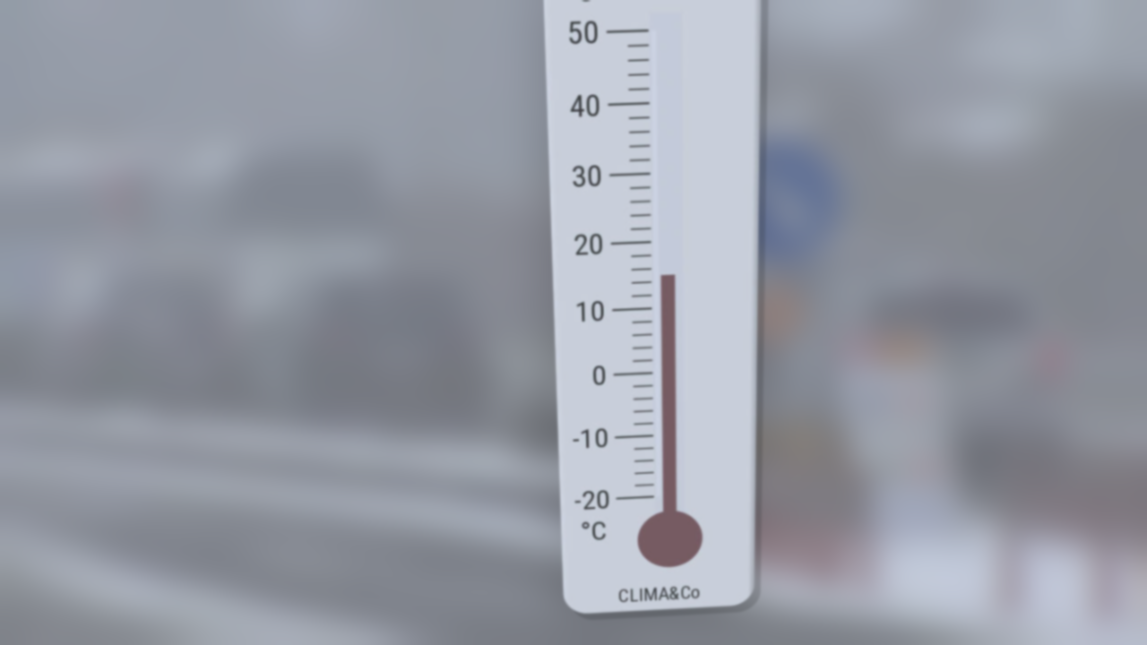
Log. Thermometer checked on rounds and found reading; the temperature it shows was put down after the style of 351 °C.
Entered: 15 °C
